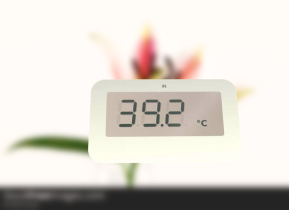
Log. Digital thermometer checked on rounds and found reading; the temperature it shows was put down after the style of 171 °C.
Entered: 39.2 °C
